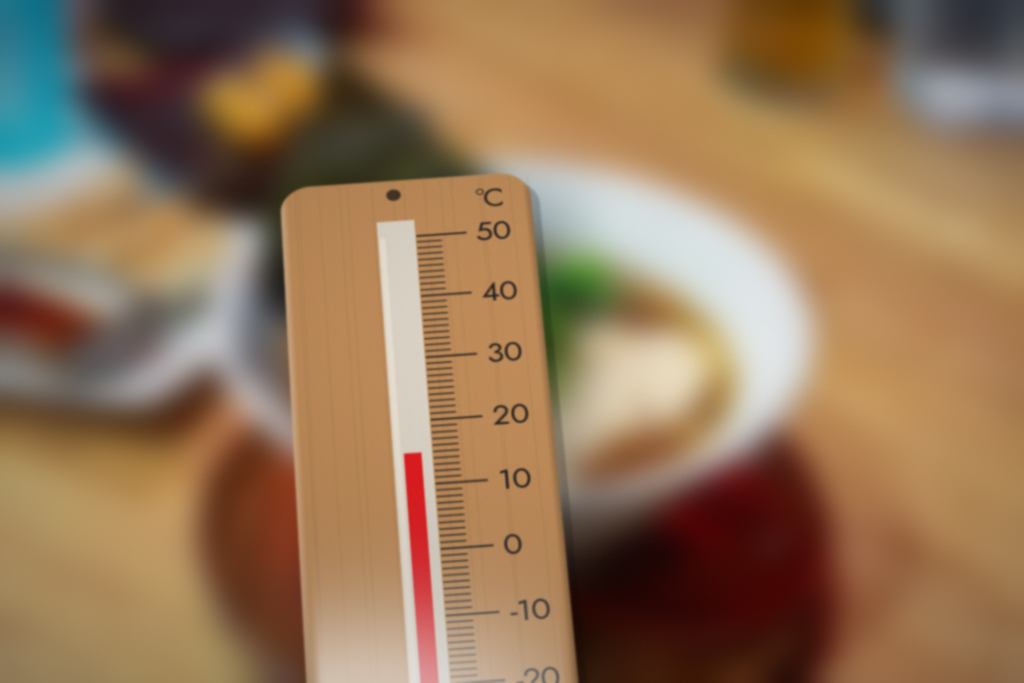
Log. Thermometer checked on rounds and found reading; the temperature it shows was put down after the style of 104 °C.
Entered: 15 °C
